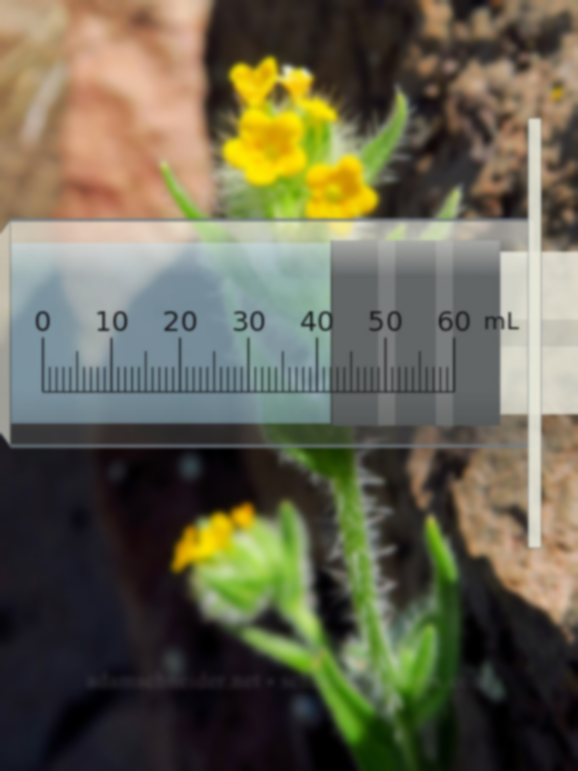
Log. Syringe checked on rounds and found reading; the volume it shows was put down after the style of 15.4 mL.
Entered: 42 mL
